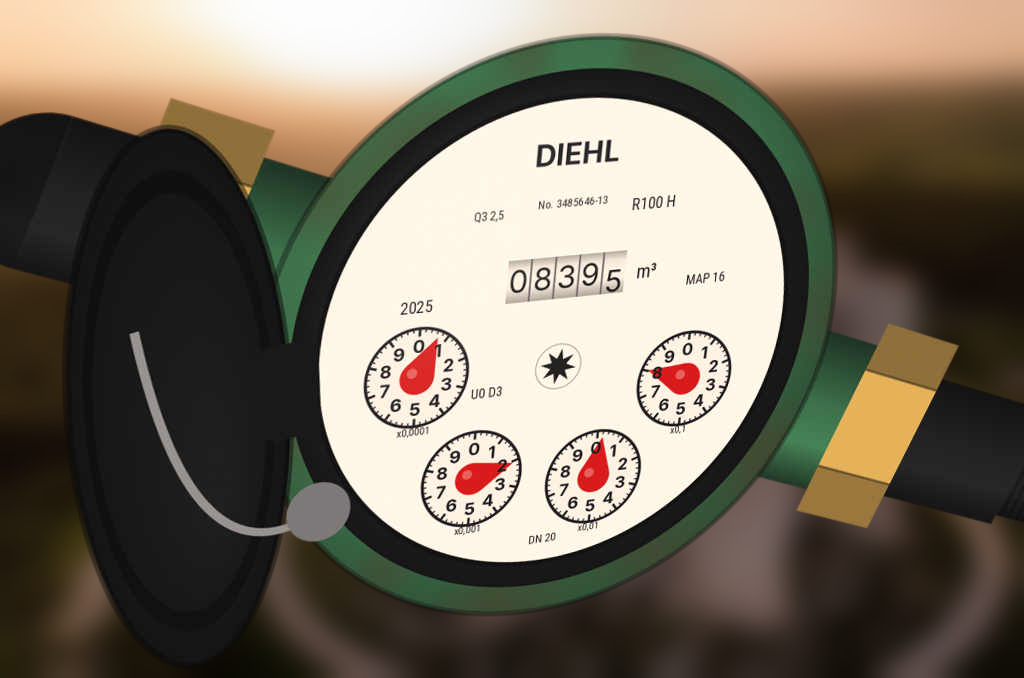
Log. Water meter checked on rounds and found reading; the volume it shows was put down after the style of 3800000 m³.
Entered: 8394.8020 m³
